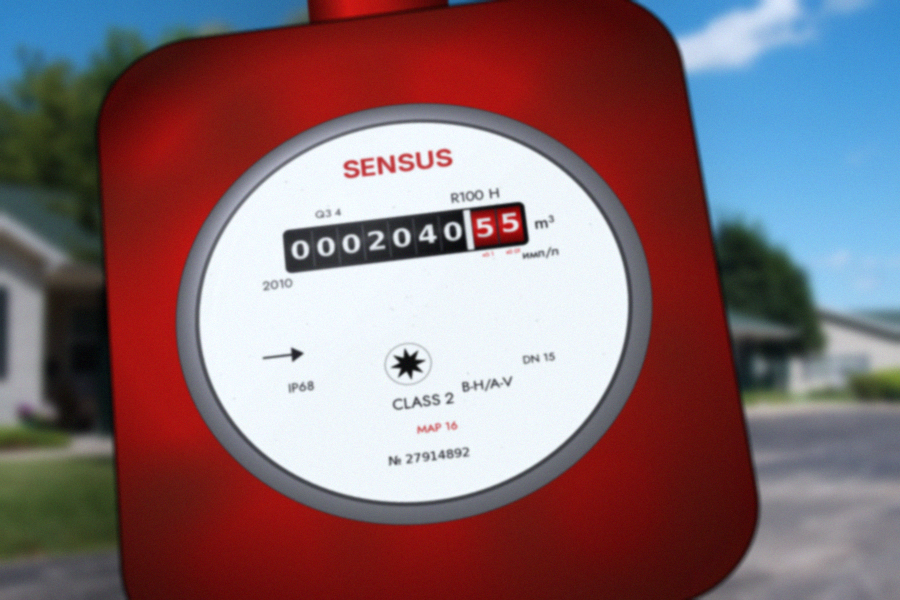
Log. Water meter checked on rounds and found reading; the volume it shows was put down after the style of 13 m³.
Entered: 2040.55 m³
